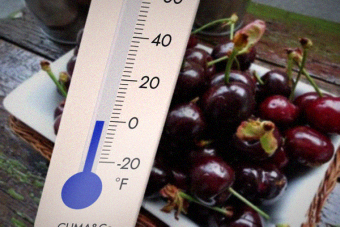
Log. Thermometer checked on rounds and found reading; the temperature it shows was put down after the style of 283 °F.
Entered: 0 °F
